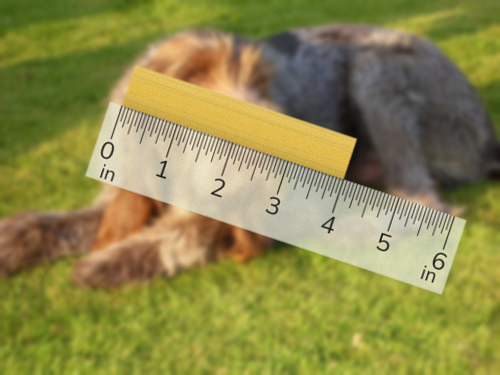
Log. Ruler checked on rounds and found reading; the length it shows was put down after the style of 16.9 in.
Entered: 4 in
